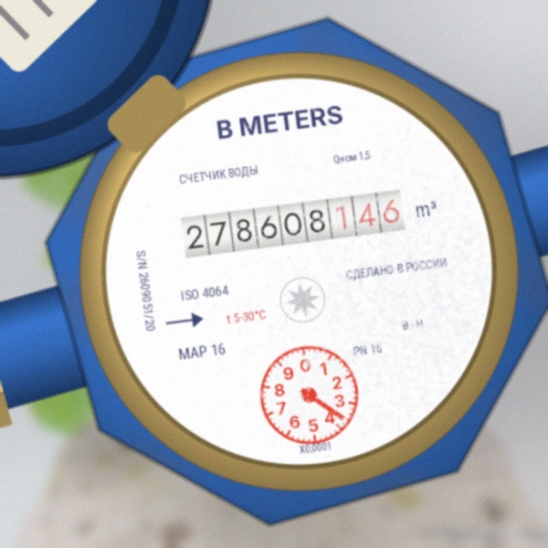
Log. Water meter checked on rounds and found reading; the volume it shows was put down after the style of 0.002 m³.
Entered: 278608.1463 m³
